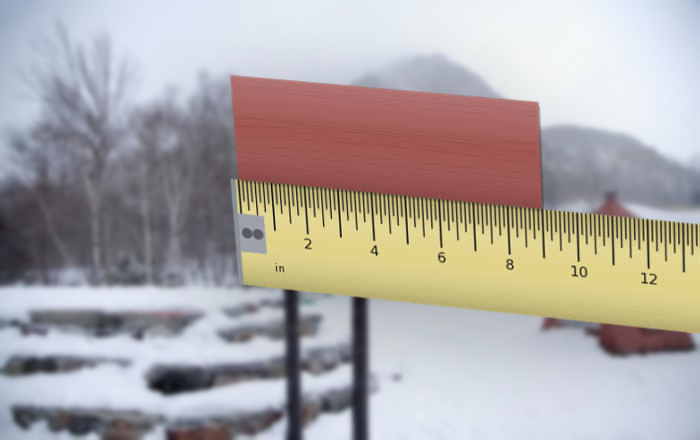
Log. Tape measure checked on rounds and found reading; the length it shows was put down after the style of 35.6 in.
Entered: 9 in
